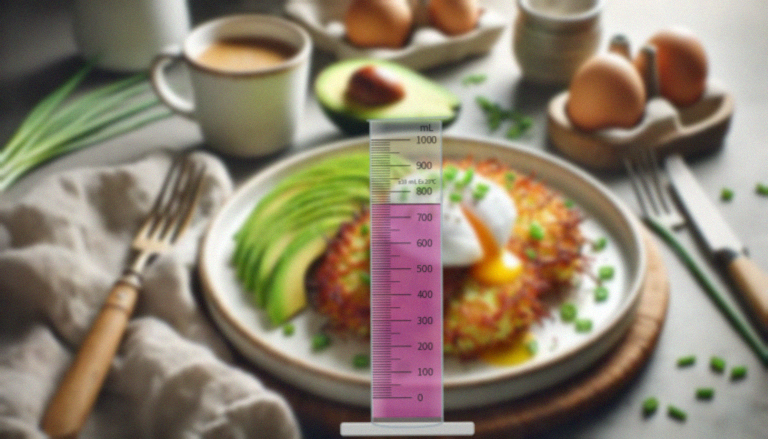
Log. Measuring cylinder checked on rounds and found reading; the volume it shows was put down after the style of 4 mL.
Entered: 750 mL
